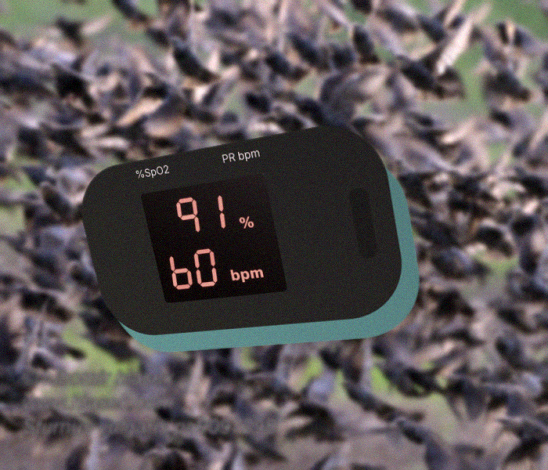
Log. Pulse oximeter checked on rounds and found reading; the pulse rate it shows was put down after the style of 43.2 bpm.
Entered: 60 bpm
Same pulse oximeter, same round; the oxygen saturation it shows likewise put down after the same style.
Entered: 91 %
